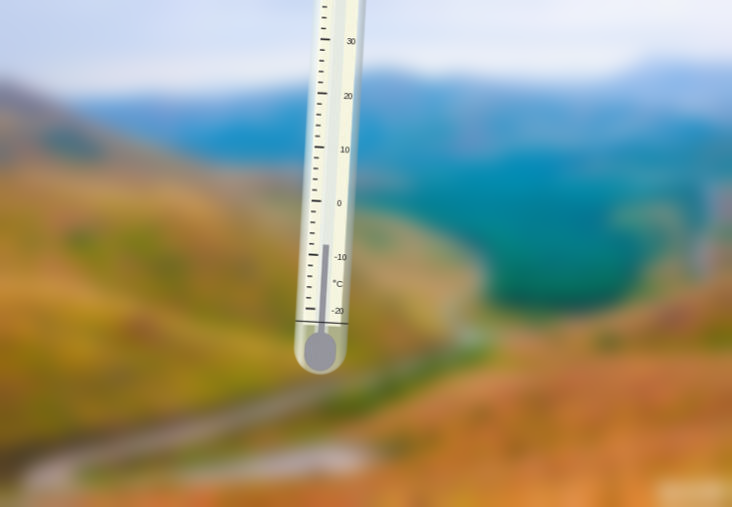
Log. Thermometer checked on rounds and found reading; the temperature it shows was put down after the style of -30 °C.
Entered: -8 °C
